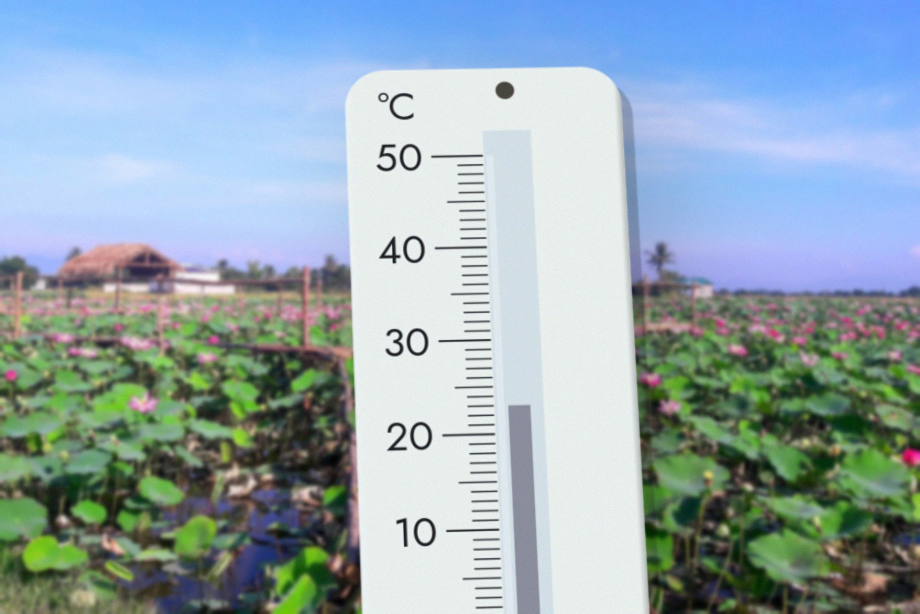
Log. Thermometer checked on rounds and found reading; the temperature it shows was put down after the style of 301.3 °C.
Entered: 23 °C
